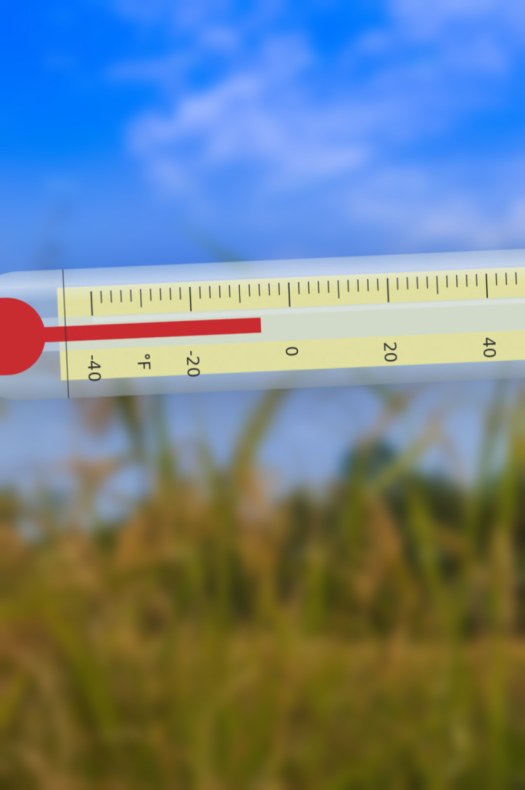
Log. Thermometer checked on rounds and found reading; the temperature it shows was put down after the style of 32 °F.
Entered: -6 °F
